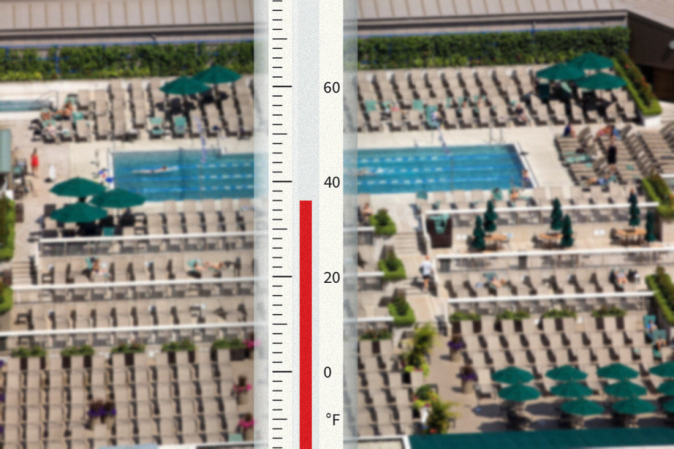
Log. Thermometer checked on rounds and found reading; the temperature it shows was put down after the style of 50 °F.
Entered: 36 °F
